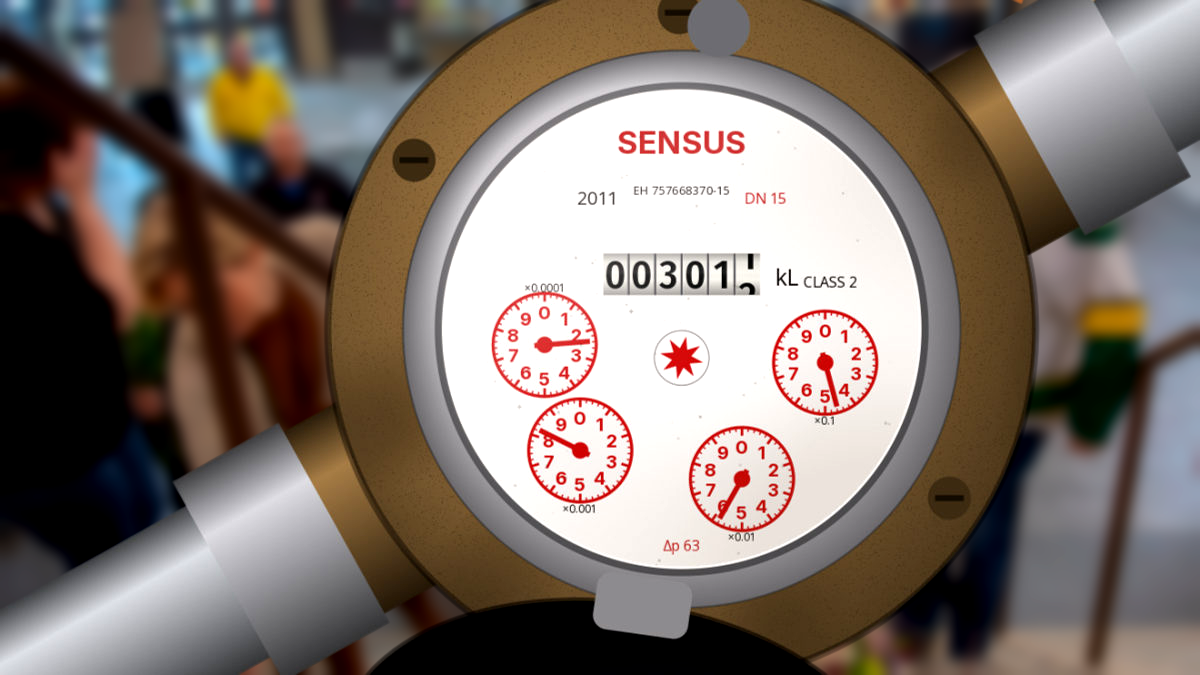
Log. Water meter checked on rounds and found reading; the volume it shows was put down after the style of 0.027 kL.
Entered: 3011.4582 kL
